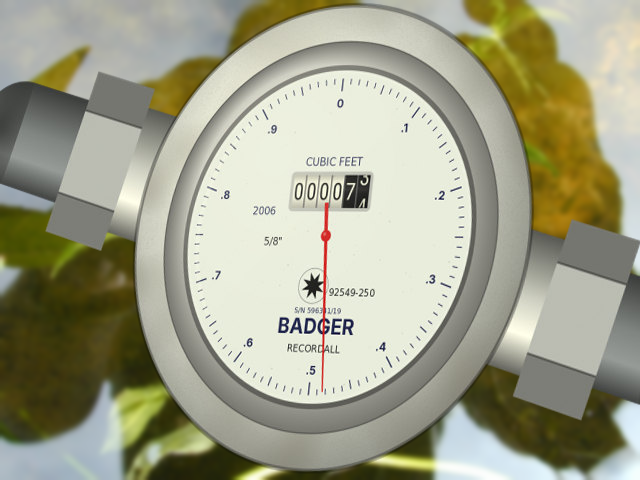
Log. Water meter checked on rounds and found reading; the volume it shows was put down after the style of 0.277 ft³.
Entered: 73.48 ft³
